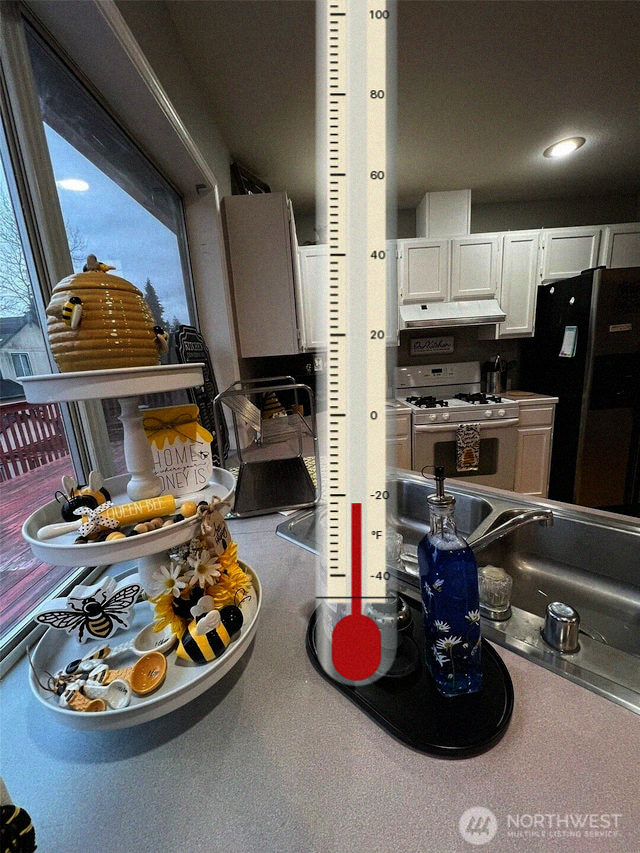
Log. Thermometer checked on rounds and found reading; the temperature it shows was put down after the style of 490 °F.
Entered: -22 °F
